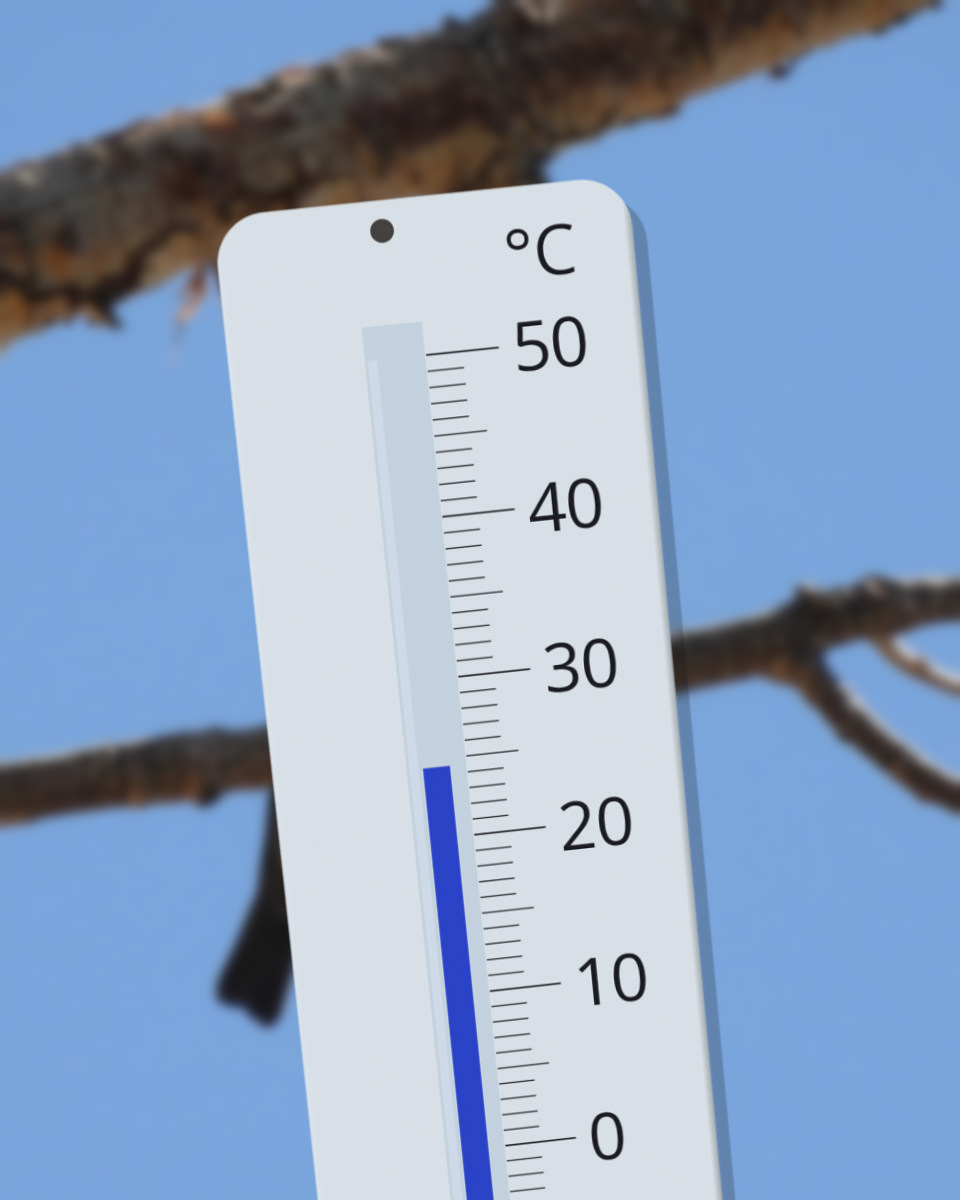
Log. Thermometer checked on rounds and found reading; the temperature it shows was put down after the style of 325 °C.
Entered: 24.5 °C
